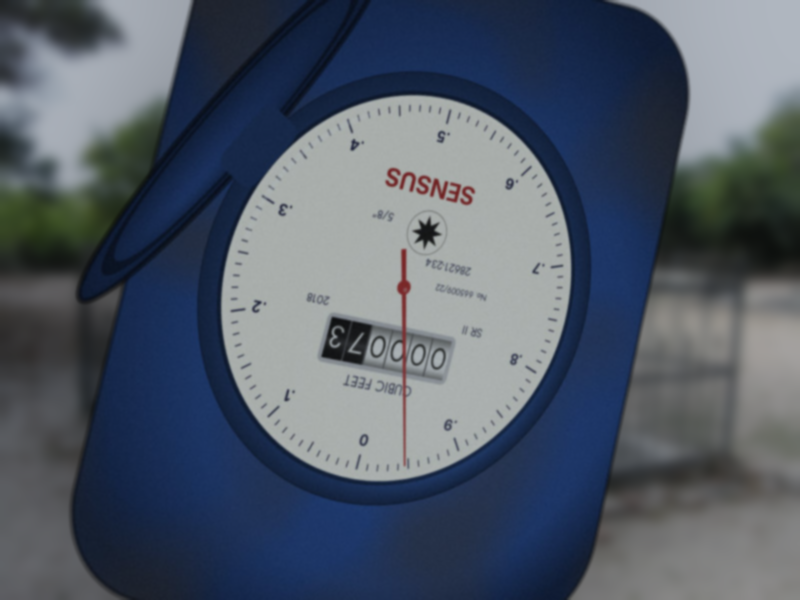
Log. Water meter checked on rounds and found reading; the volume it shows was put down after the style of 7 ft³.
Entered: 72.95 ft³
